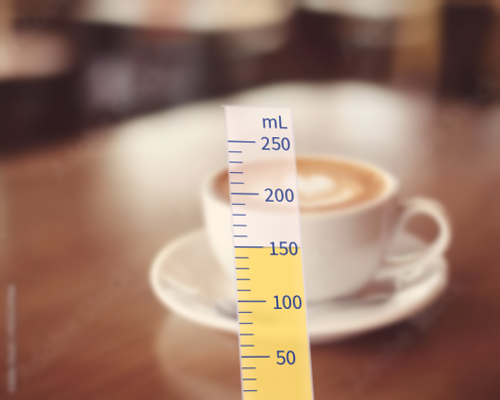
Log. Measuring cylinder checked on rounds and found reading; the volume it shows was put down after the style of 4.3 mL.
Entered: 150 mL
